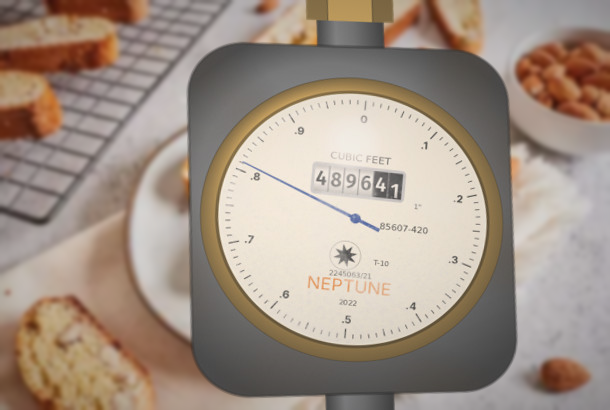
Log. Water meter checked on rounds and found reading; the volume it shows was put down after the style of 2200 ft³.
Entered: 489640.81 ft³
